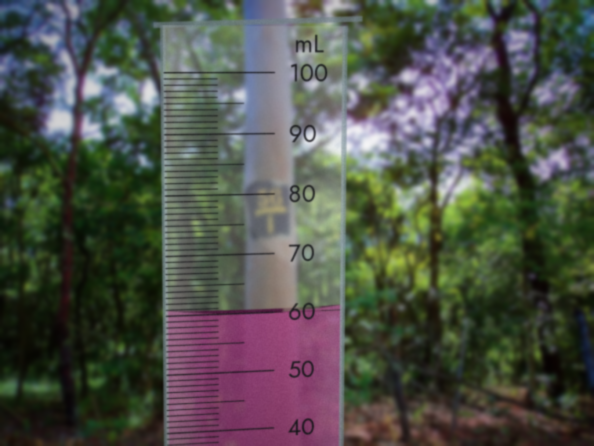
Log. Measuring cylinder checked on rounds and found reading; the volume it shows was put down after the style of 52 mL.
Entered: 60 mL
